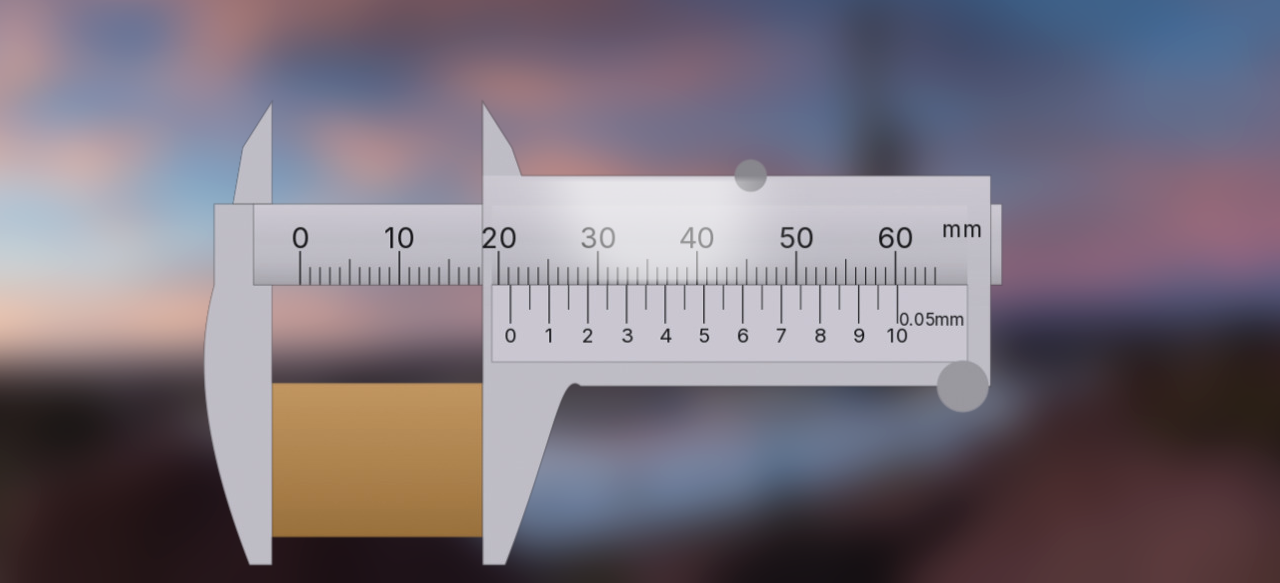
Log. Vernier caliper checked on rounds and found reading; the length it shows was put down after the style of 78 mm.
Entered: 21.2 mm
